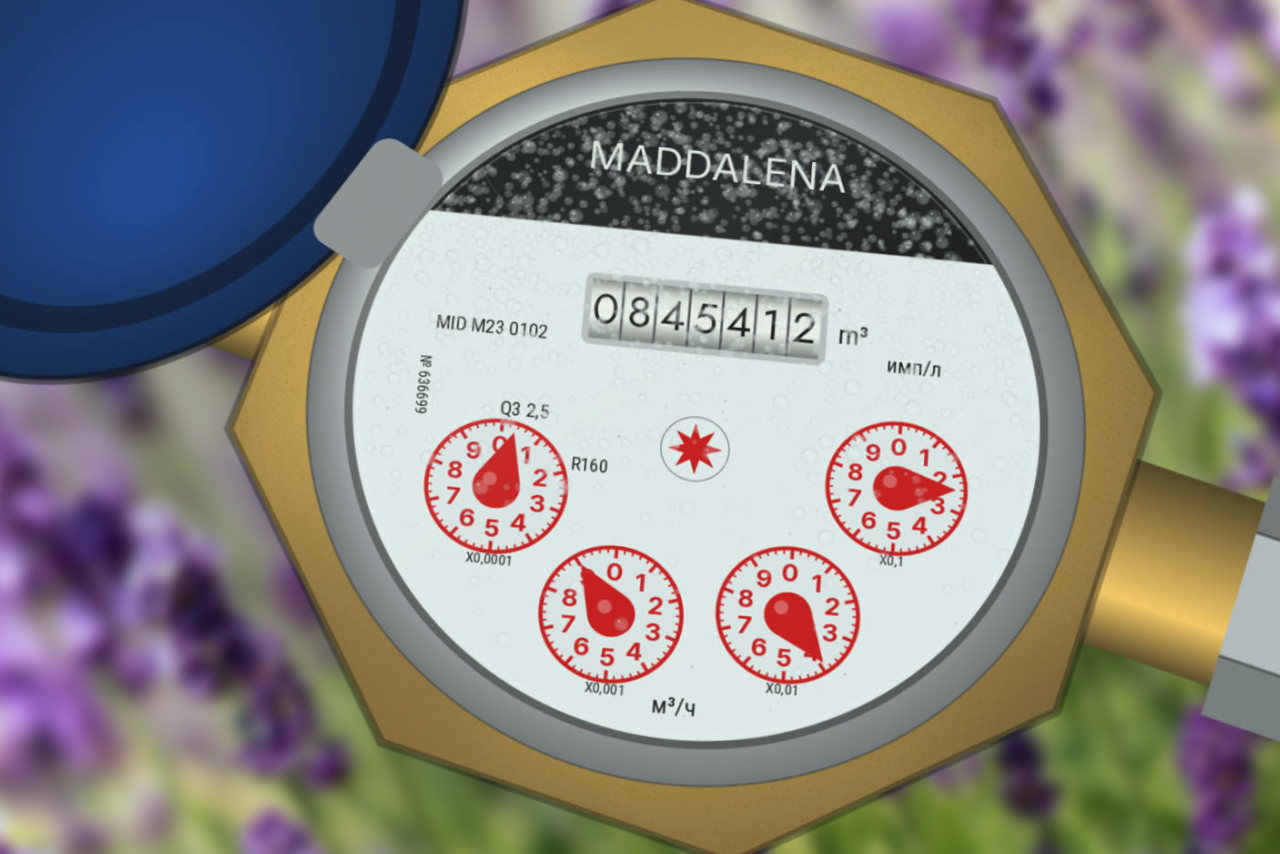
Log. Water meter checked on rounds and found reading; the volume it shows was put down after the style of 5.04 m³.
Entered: 845412.2390 m³
